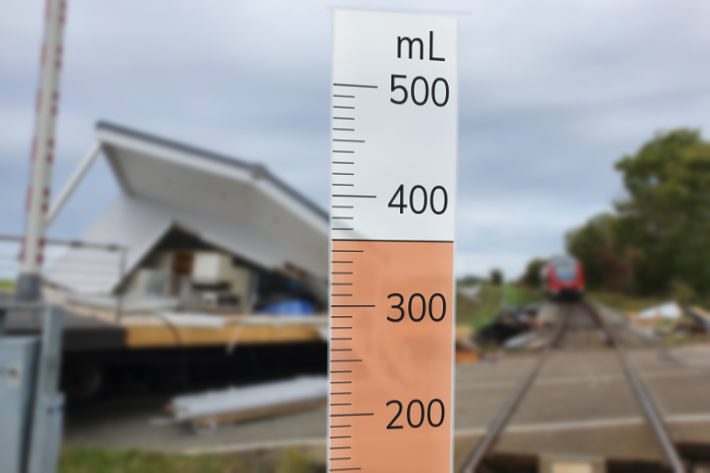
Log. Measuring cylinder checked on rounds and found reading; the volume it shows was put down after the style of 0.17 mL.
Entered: 360 mL
